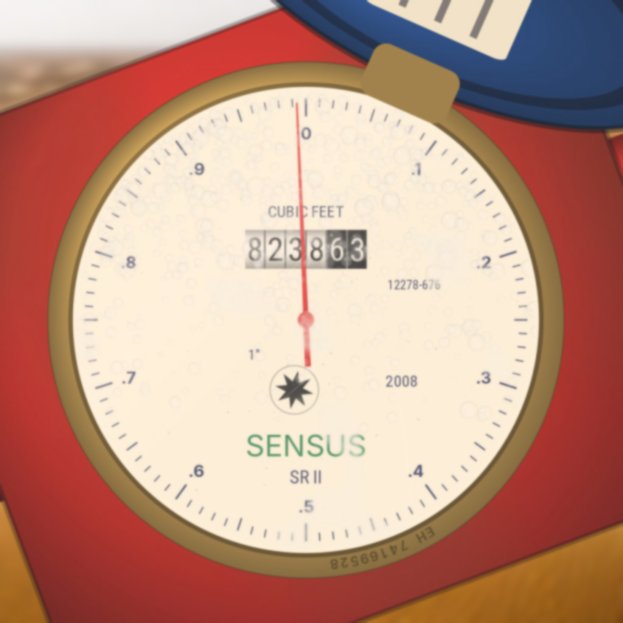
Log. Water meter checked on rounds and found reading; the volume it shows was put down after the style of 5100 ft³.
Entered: 823862.99 ft³
